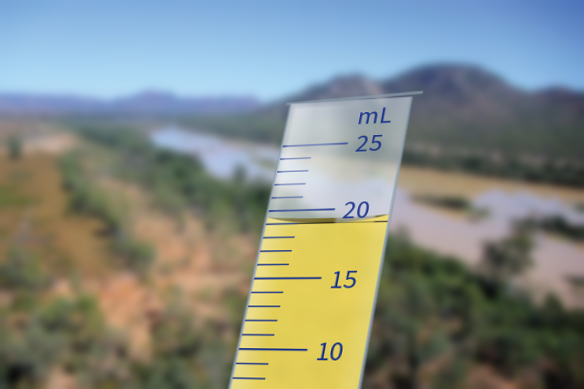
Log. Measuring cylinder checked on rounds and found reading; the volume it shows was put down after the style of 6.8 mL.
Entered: 19 mL
